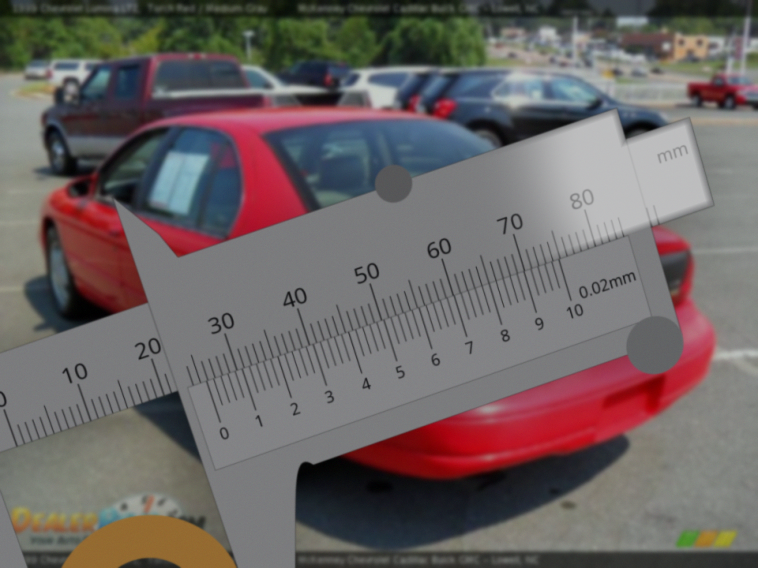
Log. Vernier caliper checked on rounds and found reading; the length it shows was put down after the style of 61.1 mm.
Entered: 25.8 mm
